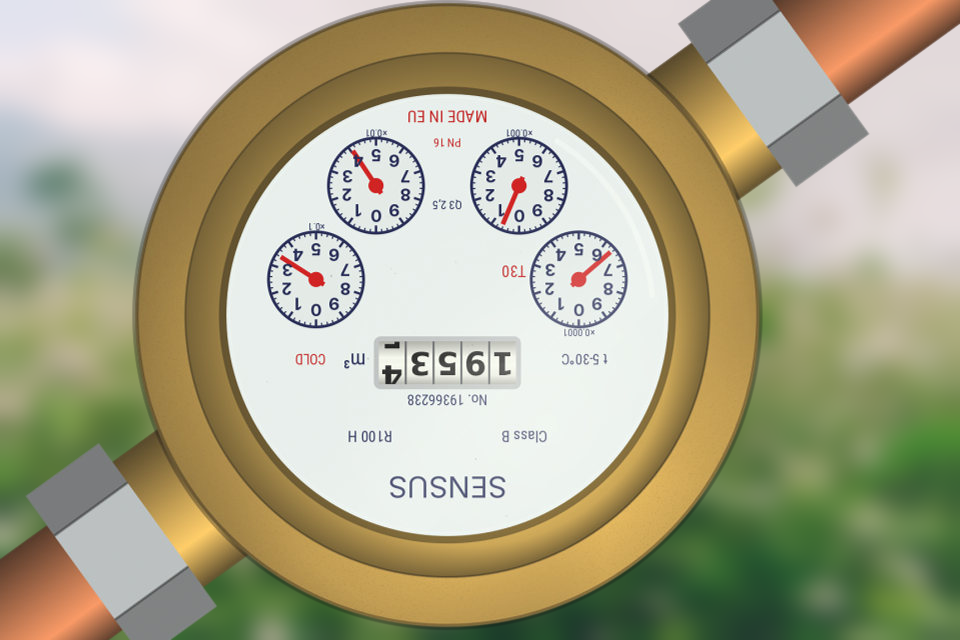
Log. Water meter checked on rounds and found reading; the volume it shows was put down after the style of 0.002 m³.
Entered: 19534.3406 m³
